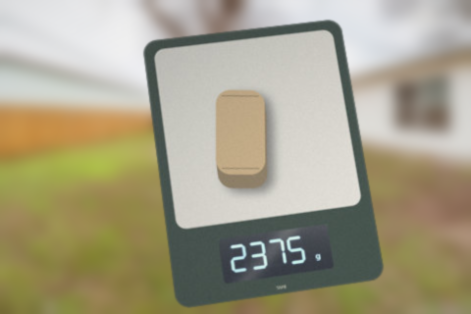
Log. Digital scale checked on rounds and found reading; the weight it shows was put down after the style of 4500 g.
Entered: 2375 g
